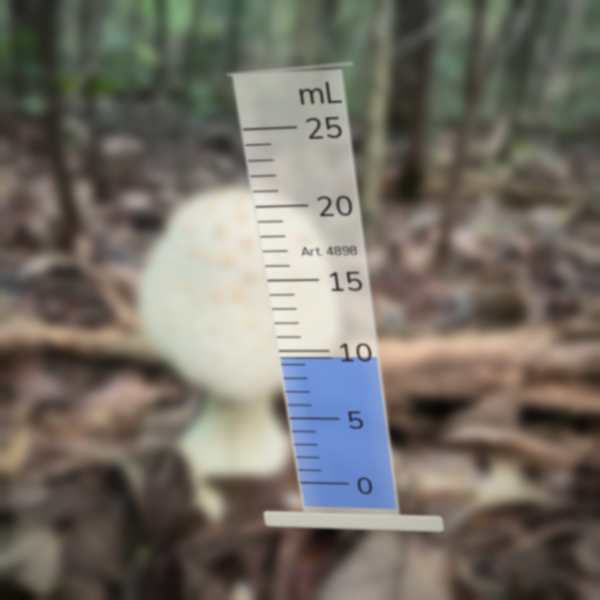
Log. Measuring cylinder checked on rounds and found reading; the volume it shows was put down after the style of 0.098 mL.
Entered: 9.5 mL
